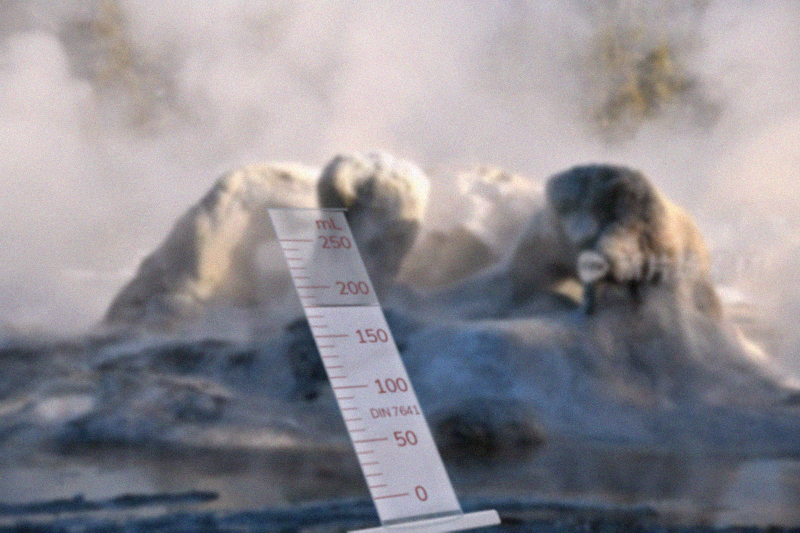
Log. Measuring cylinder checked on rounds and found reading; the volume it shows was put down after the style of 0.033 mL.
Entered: 180 mL
